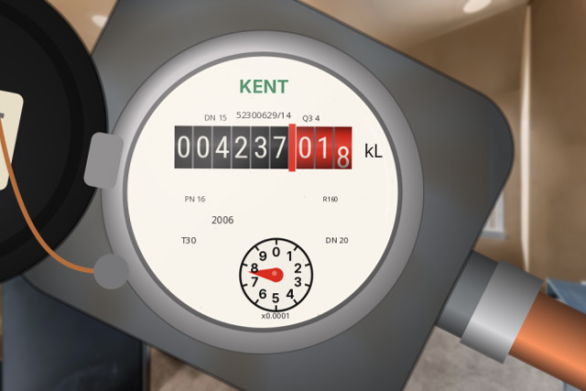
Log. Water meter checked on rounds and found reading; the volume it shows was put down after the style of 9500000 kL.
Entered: 4237.0177 kL
